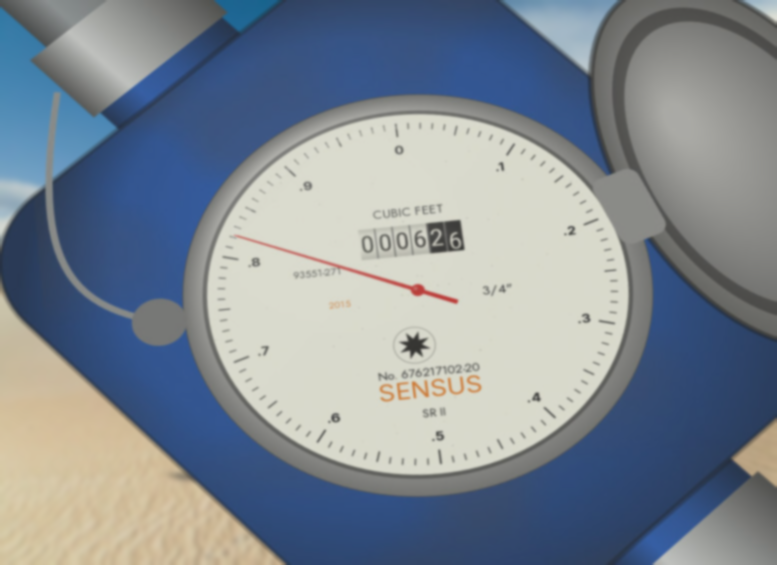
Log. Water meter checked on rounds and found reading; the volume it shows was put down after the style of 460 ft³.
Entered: 625.82 ft³
